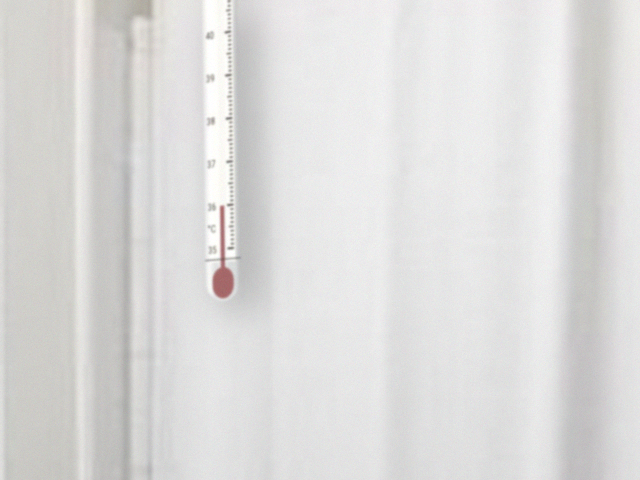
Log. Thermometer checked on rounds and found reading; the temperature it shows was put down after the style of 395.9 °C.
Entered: 36 °C
